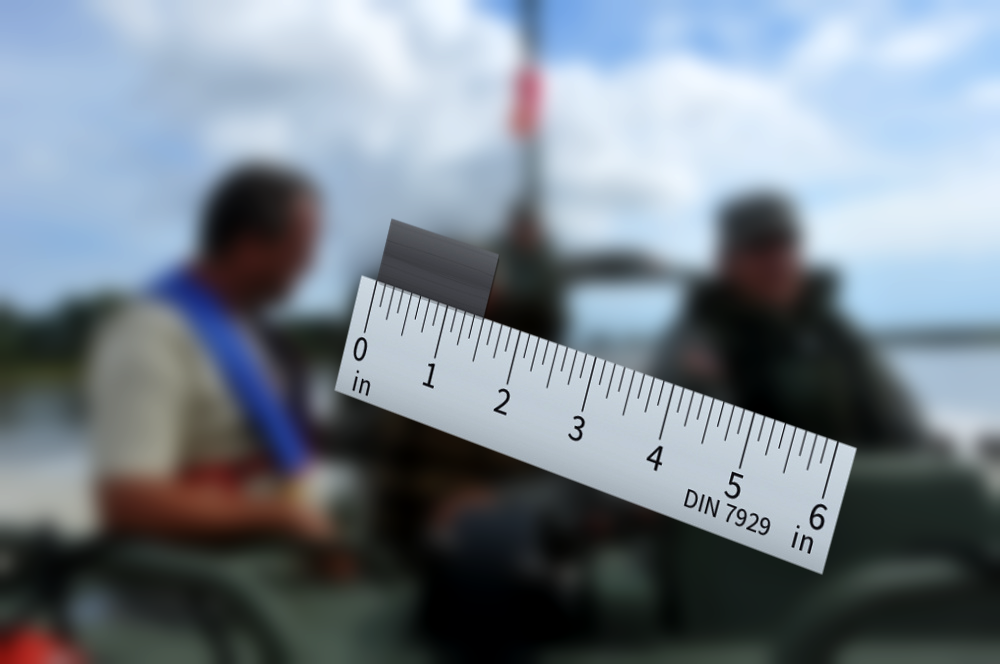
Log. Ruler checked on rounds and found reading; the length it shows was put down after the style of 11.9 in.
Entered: 1.5 in
